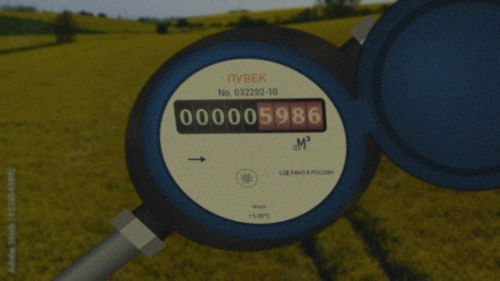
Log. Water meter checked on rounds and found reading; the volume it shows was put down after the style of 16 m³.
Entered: 0.5986 m³
